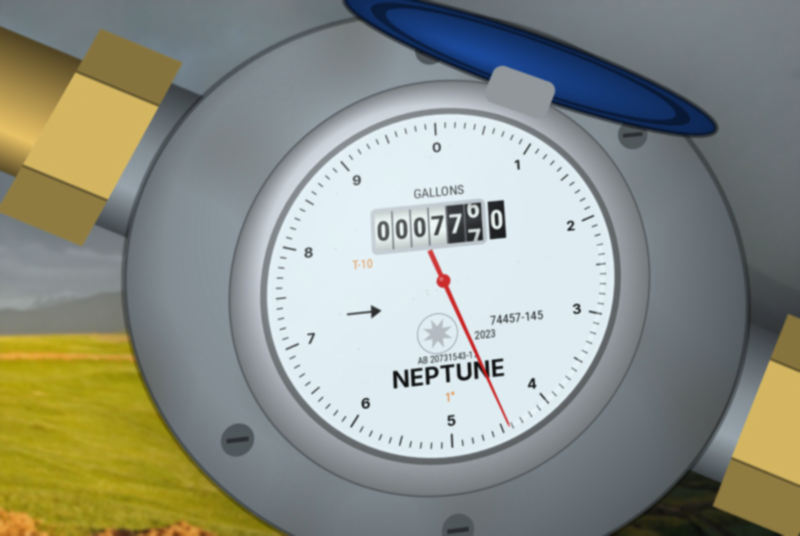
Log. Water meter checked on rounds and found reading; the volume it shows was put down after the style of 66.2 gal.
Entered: 7764.4 gal
